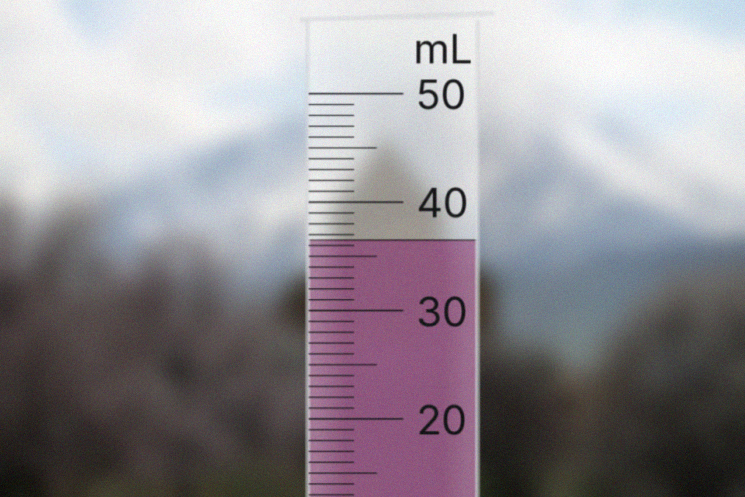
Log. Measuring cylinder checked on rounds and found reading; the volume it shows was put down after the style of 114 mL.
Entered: 36.5 mL
